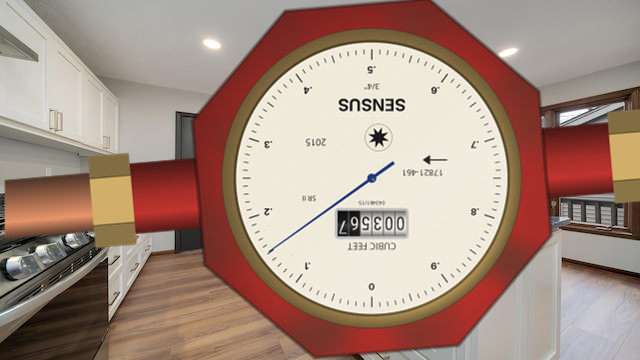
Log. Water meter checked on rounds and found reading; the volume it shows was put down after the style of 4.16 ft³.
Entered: 3567.15 ft³
